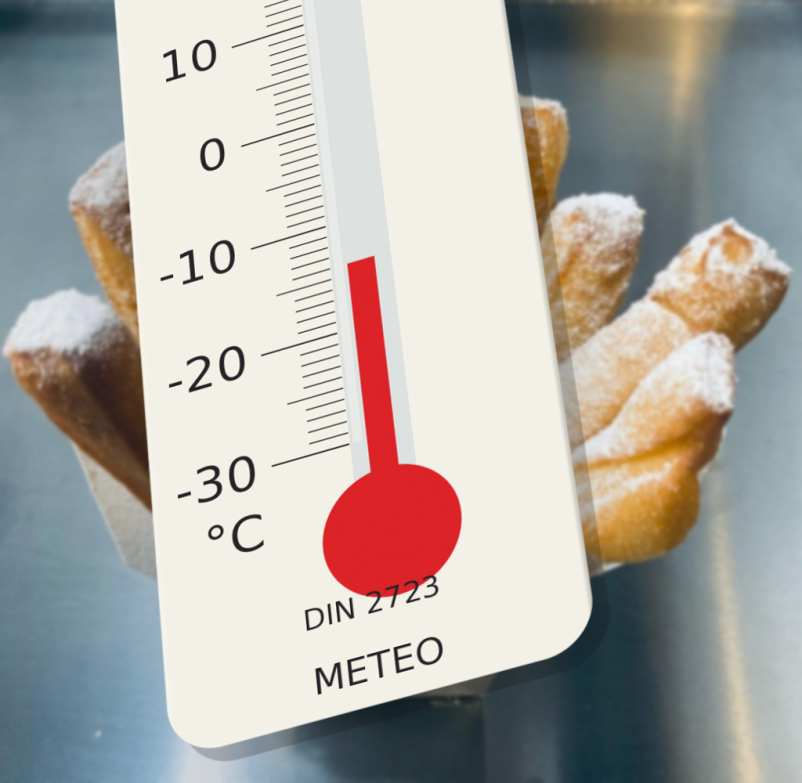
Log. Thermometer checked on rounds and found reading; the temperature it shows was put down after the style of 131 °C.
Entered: -14 °C
